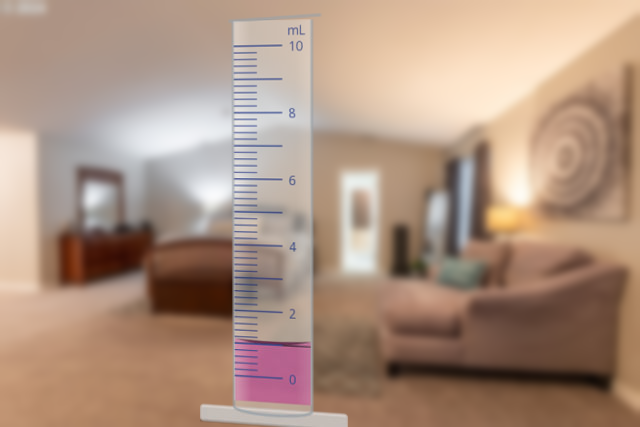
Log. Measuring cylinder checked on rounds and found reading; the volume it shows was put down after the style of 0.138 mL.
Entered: 1 mL
